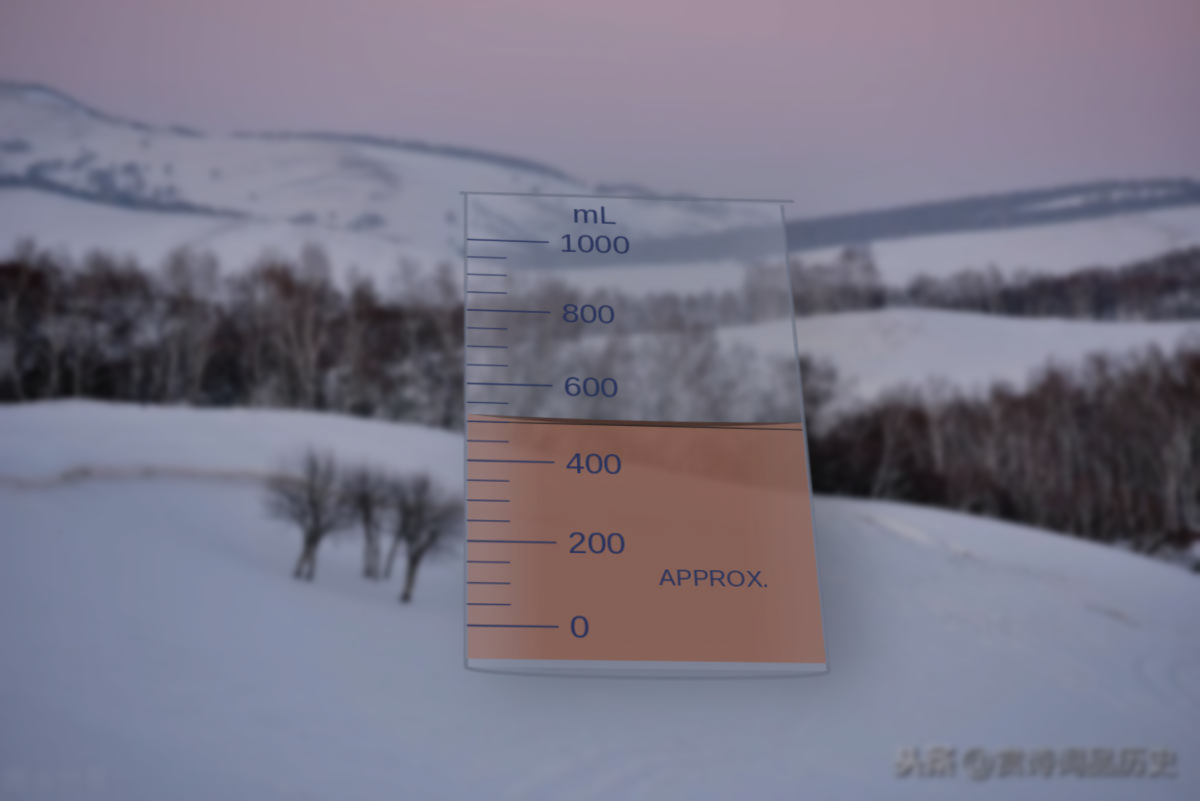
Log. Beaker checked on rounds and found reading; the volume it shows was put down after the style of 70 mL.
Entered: 500 mL
